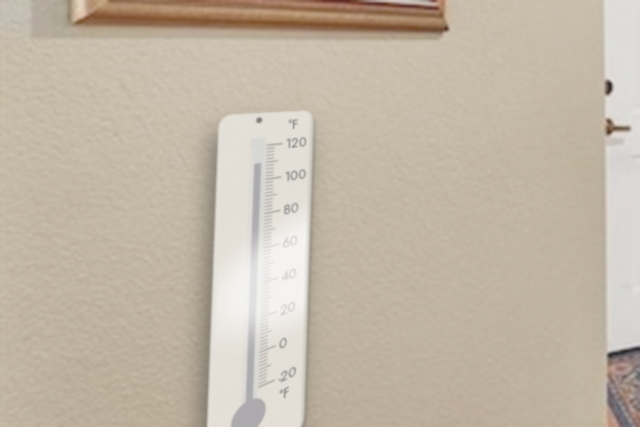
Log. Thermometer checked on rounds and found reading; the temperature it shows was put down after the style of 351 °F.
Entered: 110 °F
